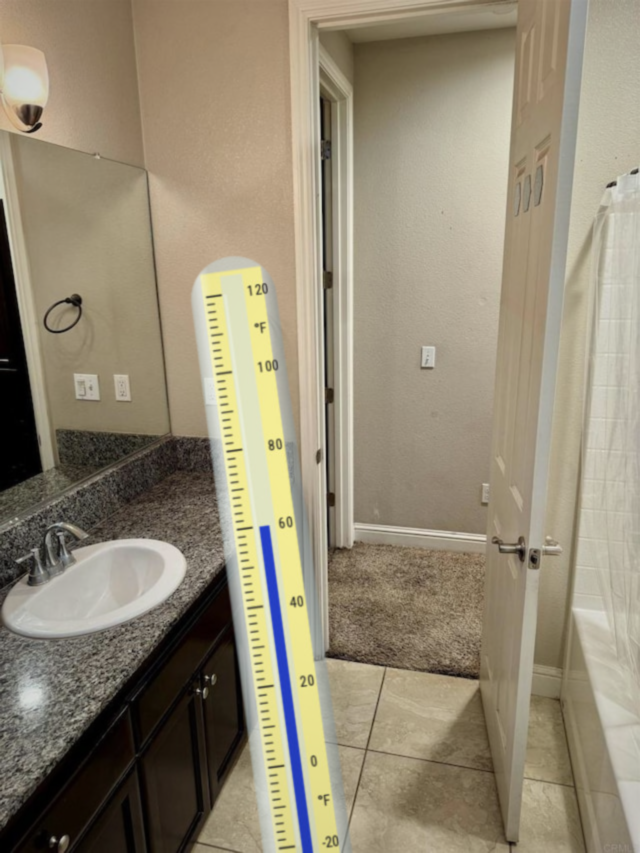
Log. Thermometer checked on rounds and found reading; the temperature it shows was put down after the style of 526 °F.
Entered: 60 °F
